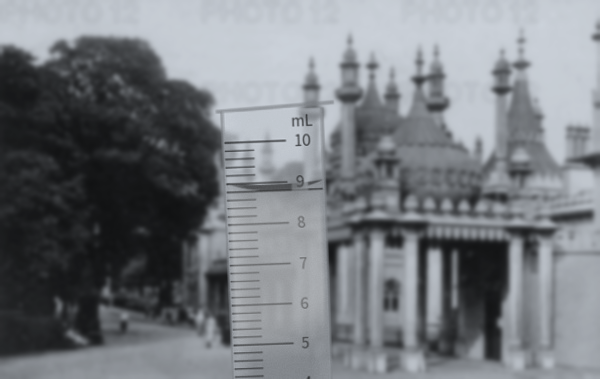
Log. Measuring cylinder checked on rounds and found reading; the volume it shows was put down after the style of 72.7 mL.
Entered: 8.8 mL
